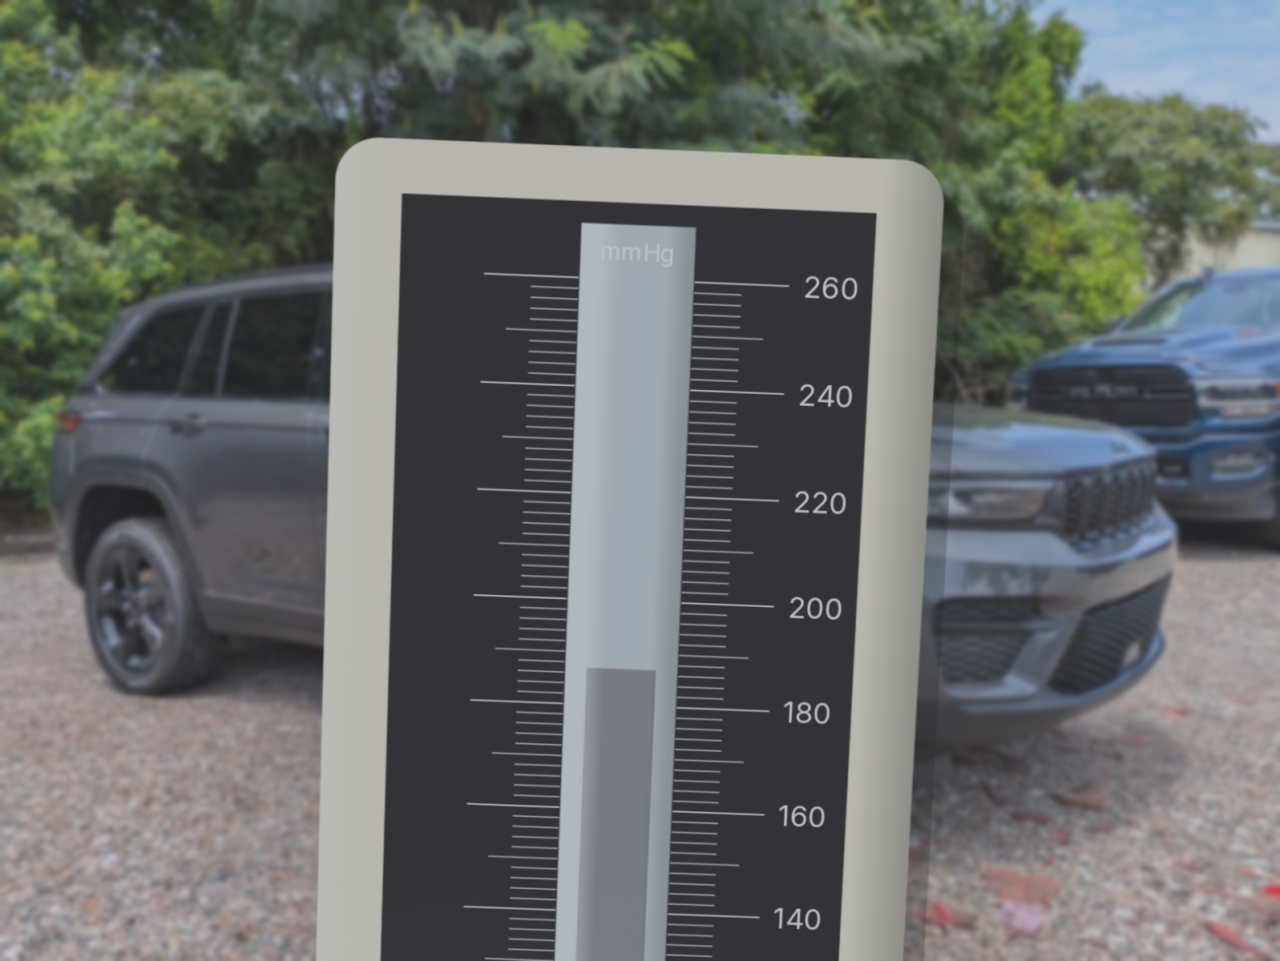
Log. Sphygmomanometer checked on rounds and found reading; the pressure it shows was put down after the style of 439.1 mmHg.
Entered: 187 mmHg
